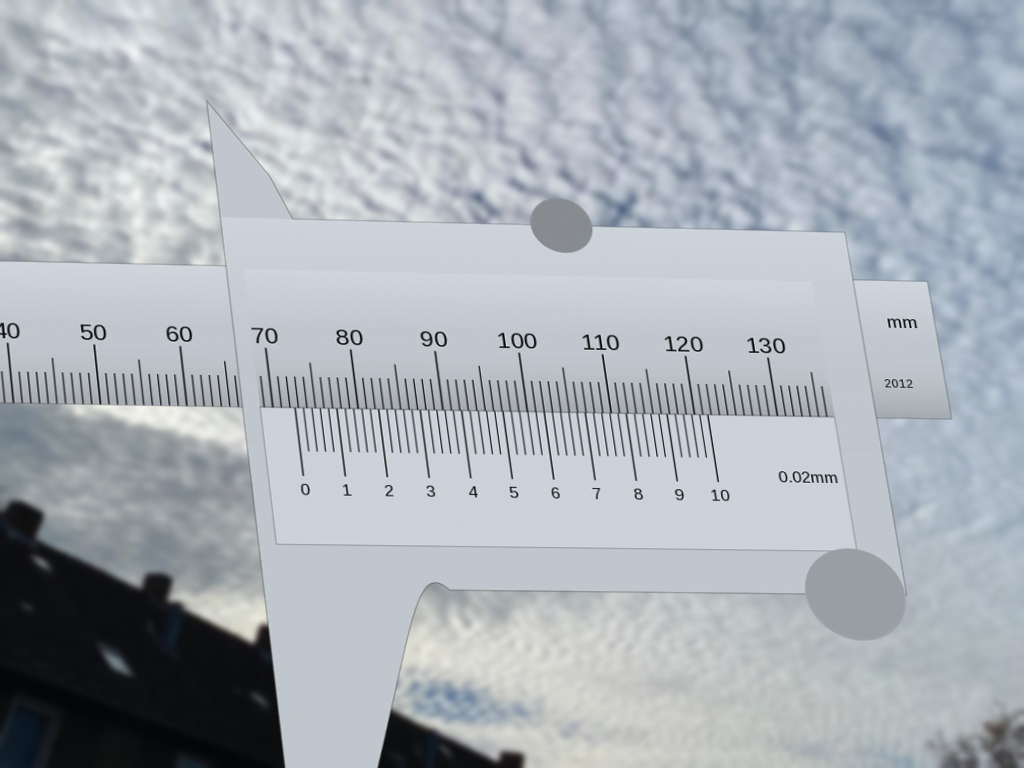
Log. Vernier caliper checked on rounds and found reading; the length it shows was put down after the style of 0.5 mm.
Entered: 72.6 mm
